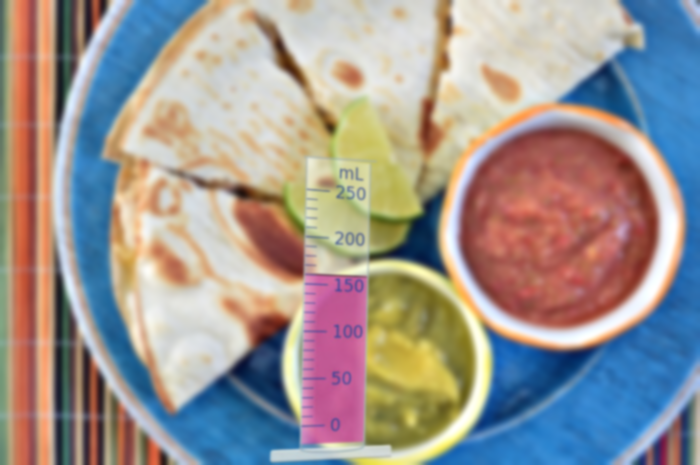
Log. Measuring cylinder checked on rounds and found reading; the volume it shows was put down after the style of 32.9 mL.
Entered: 160 mL
